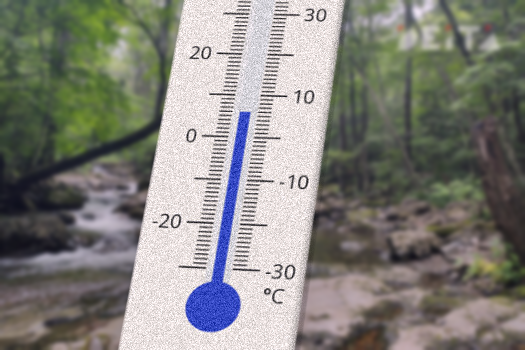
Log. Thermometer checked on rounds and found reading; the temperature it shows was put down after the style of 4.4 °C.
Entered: 6 °C
